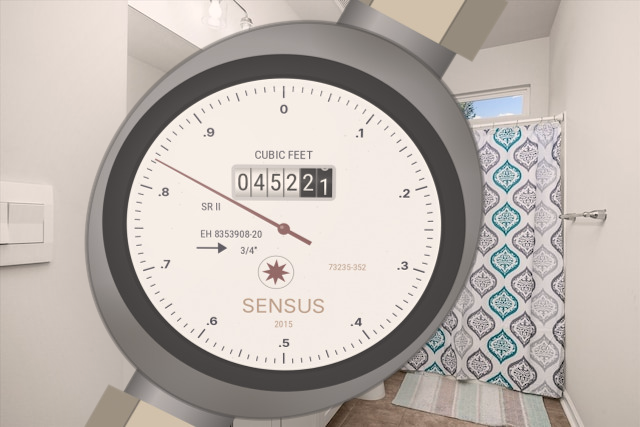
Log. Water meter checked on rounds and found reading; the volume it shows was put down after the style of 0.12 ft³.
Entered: 45220.83 ft³
